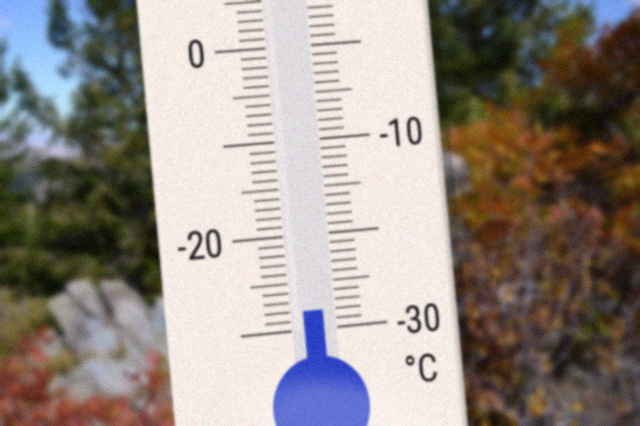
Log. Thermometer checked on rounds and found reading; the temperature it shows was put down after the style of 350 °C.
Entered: -28 °C
